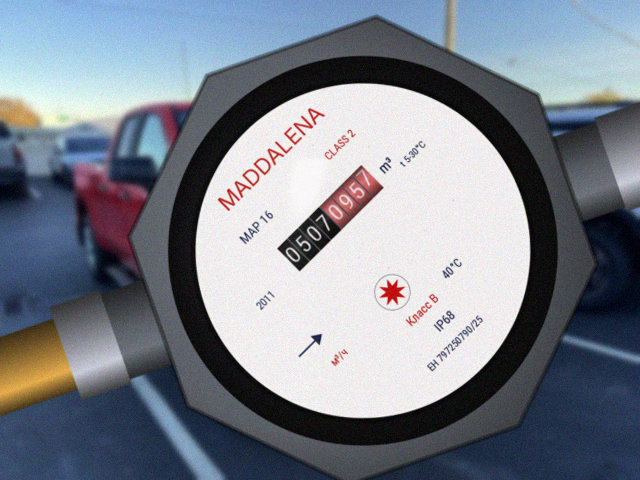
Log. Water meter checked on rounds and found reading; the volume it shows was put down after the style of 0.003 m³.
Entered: 507.0957 m³
